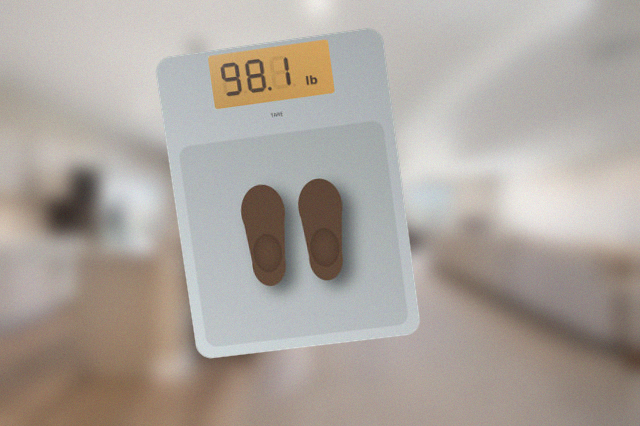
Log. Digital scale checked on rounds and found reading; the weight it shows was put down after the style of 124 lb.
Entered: 98.1 lb
